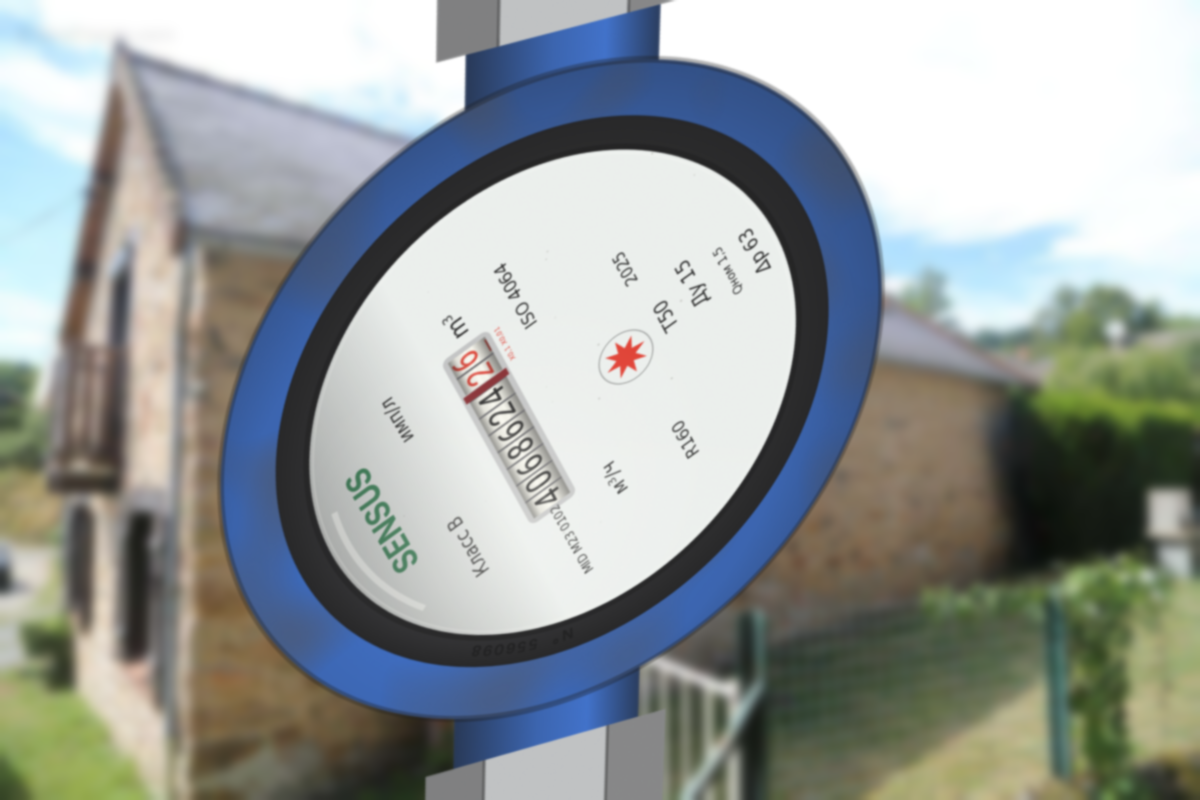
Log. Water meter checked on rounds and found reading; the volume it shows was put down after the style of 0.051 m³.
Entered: 4068624.26 m³
